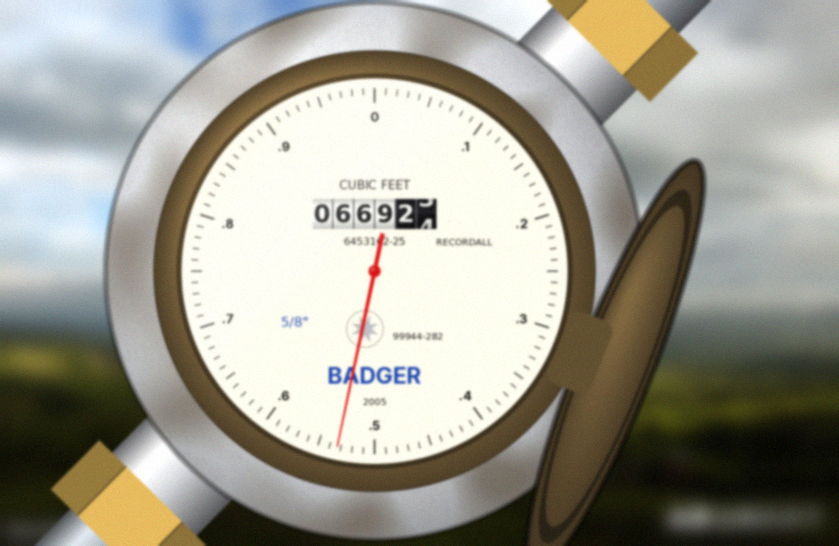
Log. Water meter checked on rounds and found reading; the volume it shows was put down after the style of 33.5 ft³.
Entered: 66923.53 ft³
